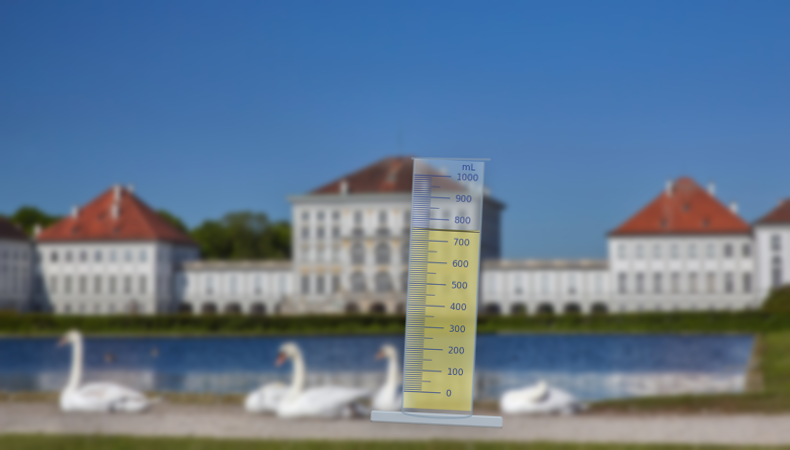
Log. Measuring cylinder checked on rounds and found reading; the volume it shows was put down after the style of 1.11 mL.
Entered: 750 mL
